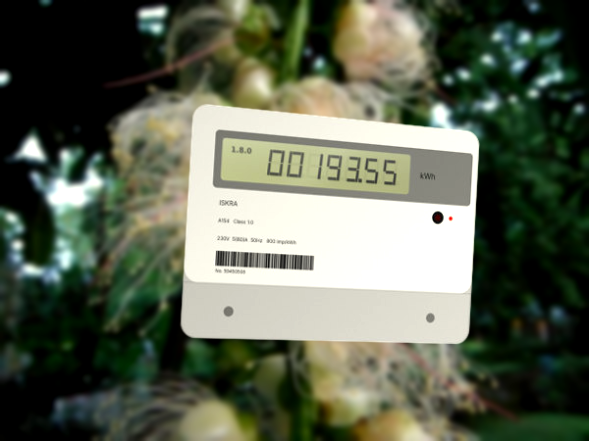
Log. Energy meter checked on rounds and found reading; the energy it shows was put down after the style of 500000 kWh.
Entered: 193.55 kWh
